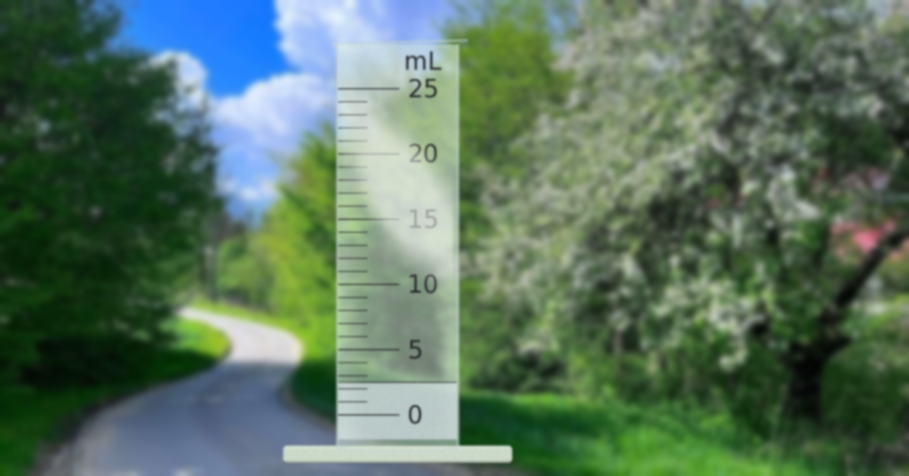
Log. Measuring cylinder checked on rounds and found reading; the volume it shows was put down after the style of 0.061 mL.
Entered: 2.5 mL
